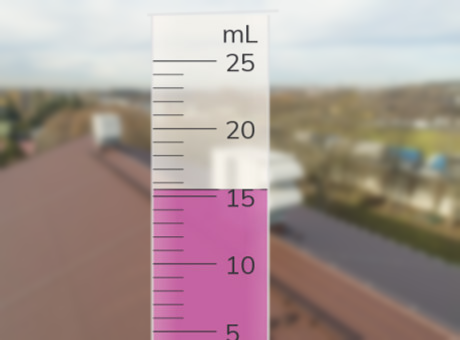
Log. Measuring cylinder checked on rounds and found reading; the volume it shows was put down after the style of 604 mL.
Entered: 15.5 mL
